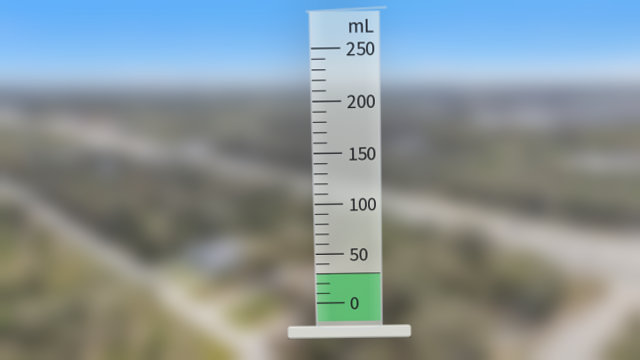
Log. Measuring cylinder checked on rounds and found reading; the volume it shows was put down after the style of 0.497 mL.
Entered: 30 mL
